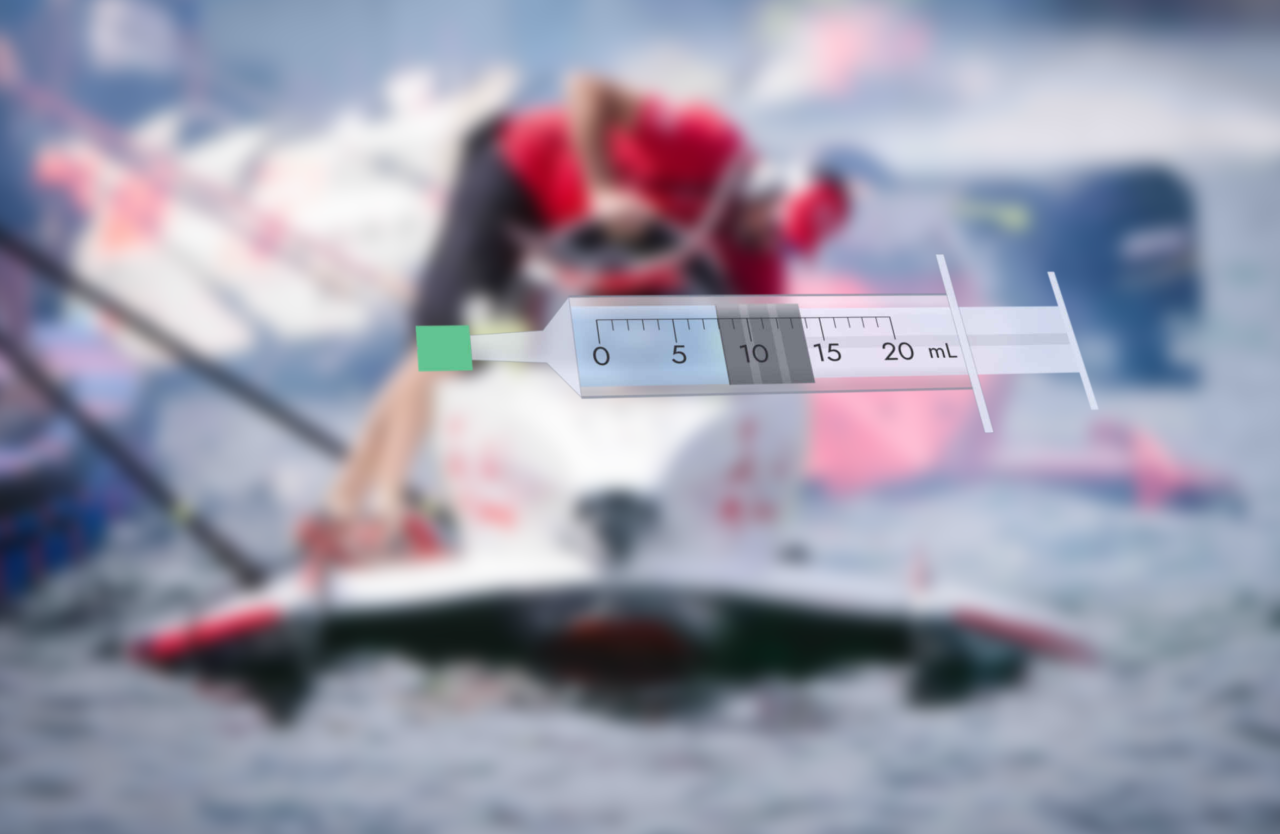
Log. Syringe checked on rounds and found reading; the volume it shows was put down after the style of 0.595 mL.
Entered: 8 mL
